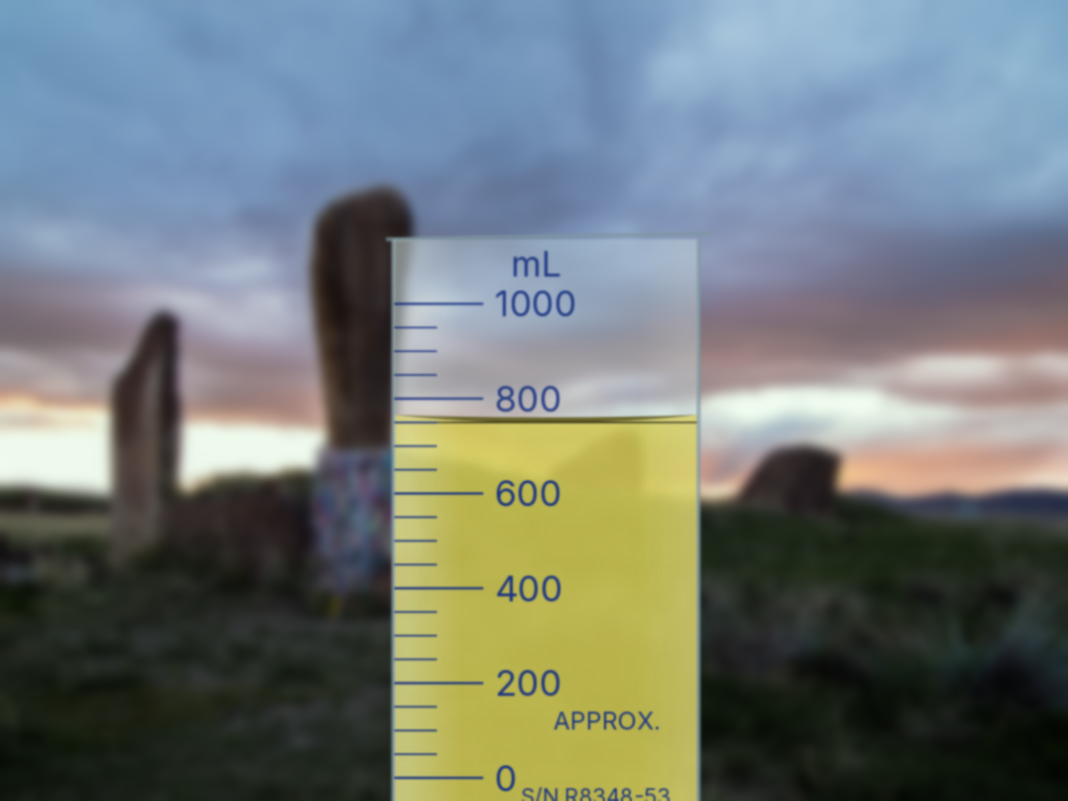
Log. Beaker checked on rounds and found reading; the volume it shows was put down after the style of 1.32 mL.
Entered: 750 mL
